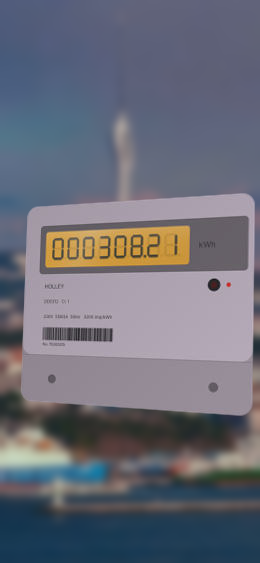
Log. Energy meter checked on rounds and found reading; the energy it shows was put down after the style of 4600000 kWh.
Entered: 308.21 kWh
